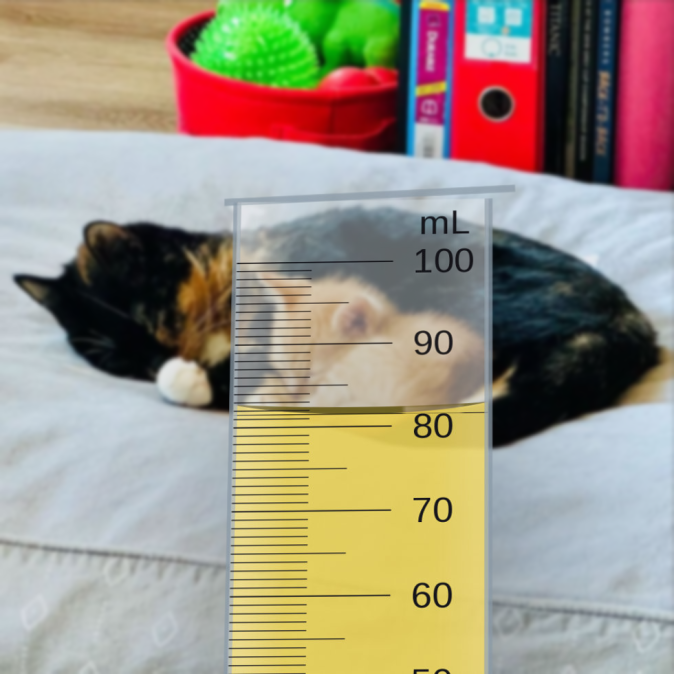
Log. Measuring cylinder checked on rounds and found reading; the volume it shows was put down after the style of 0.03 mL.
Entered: 81.5 mL
